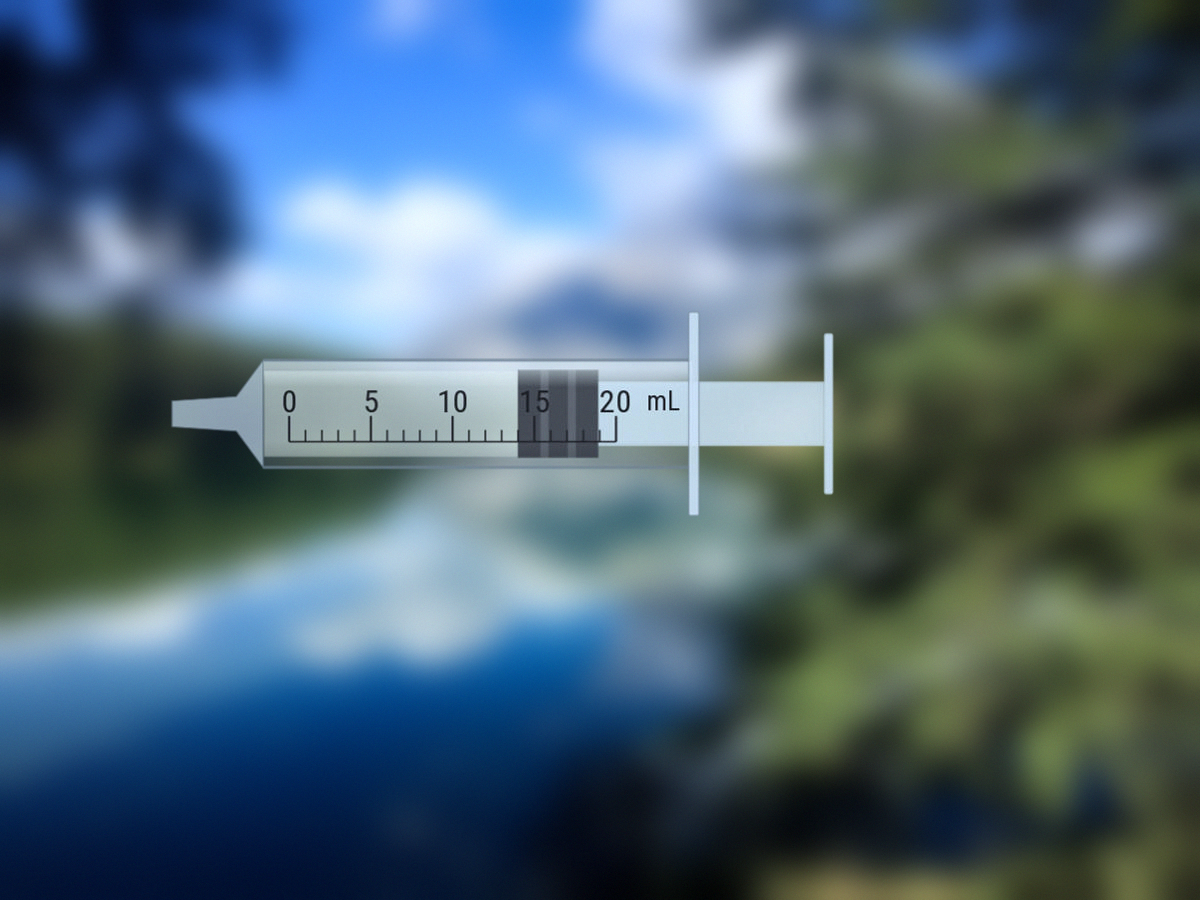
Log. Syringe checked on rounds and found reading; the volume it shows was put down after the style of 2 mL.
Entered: 14 mL
